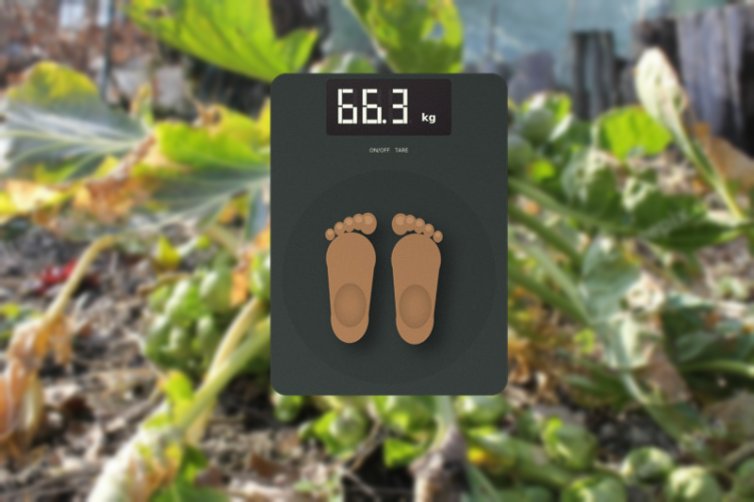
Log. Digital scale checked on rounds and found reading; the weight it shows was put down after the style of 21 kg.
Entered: 66.3 kg
